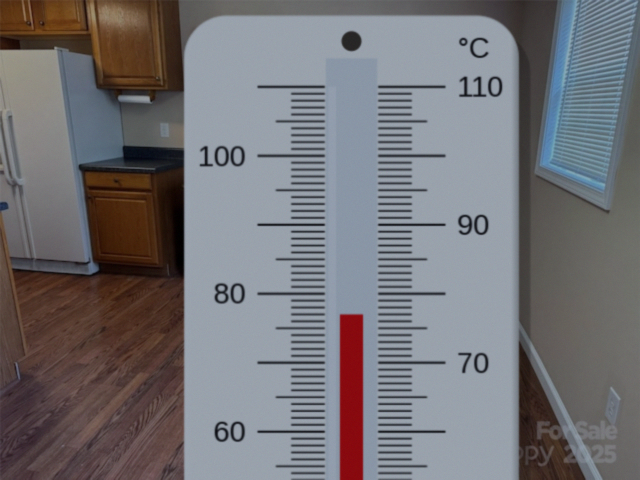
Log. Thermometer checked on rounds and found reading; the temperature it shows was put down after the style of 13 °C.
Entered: 77 °C
